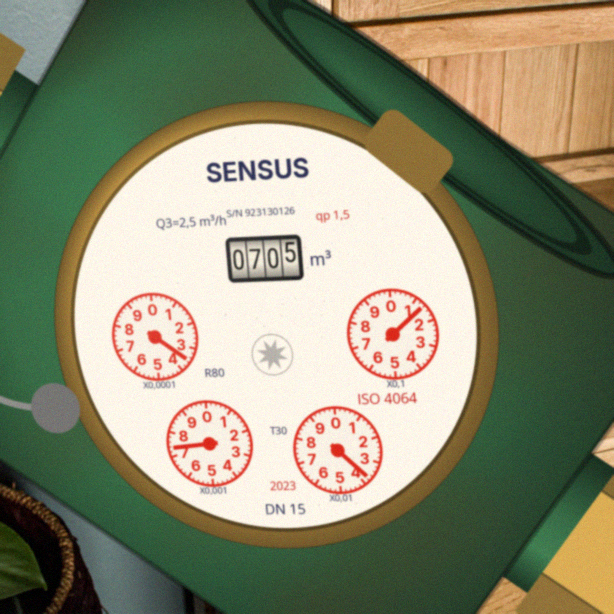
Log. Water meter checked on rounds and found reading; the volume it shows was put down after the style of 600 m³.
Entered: 705.1373 m³
